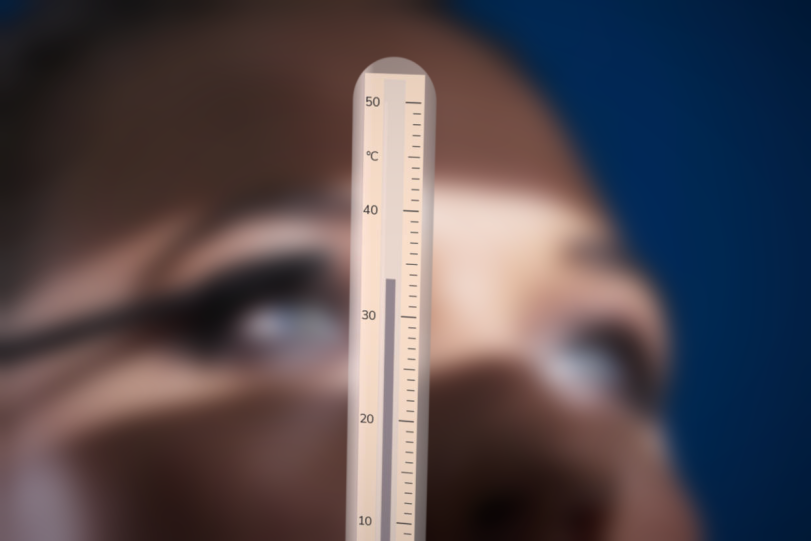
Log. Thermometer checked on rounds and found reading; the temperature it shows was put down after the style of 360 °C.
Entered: 33.5 °C
